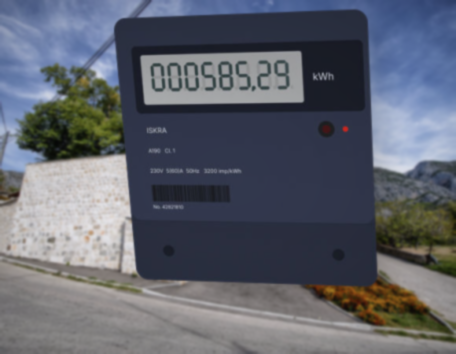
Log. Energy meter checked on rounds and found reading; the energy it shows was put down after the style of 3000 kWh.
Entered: 585.29 kWh
